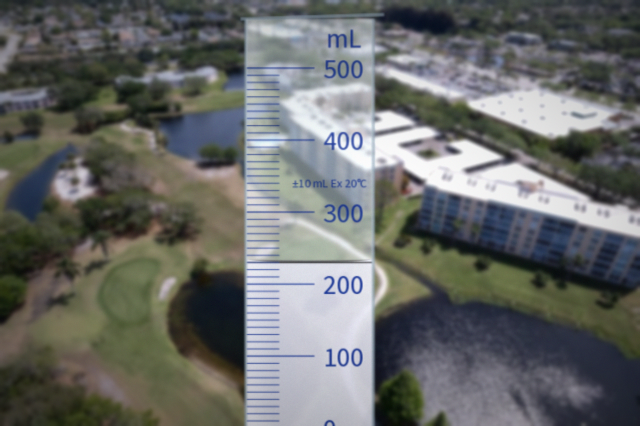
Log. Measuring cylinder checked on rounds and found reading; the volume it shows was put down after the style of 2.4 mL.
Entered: 230 mL
